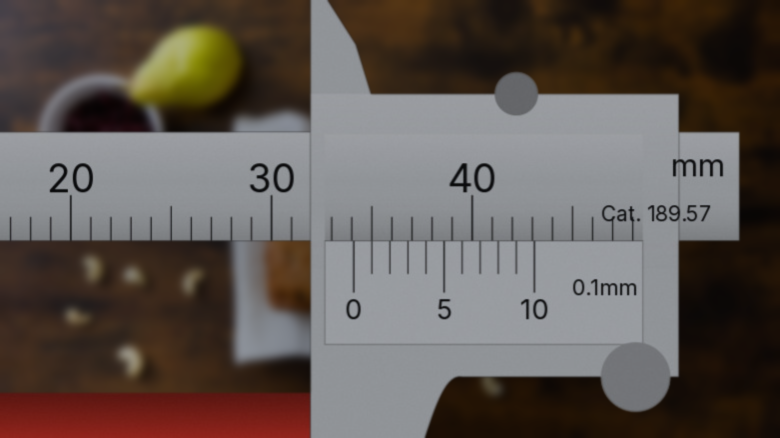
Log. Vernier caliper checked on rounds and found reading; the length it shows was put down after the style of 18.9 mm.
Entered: 34.1 mm
